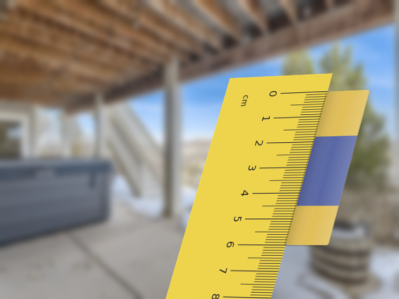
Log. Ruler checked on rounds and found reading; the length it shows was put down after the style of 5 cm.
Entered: 6 cm
